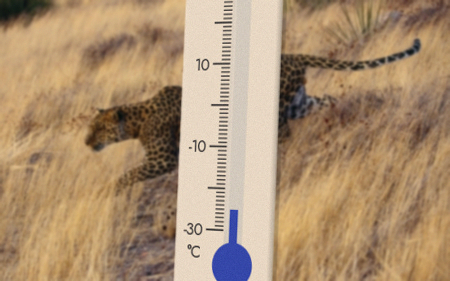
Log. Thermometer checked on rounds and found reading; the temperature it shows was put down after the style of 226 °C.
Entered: -25 °C
